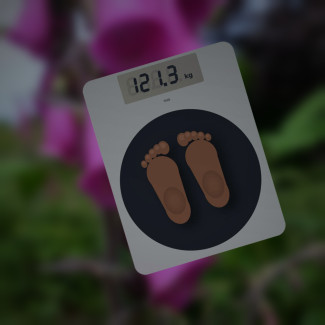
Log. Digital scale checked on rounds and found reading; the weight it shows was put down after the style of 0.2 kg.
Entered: 121.3 kg
